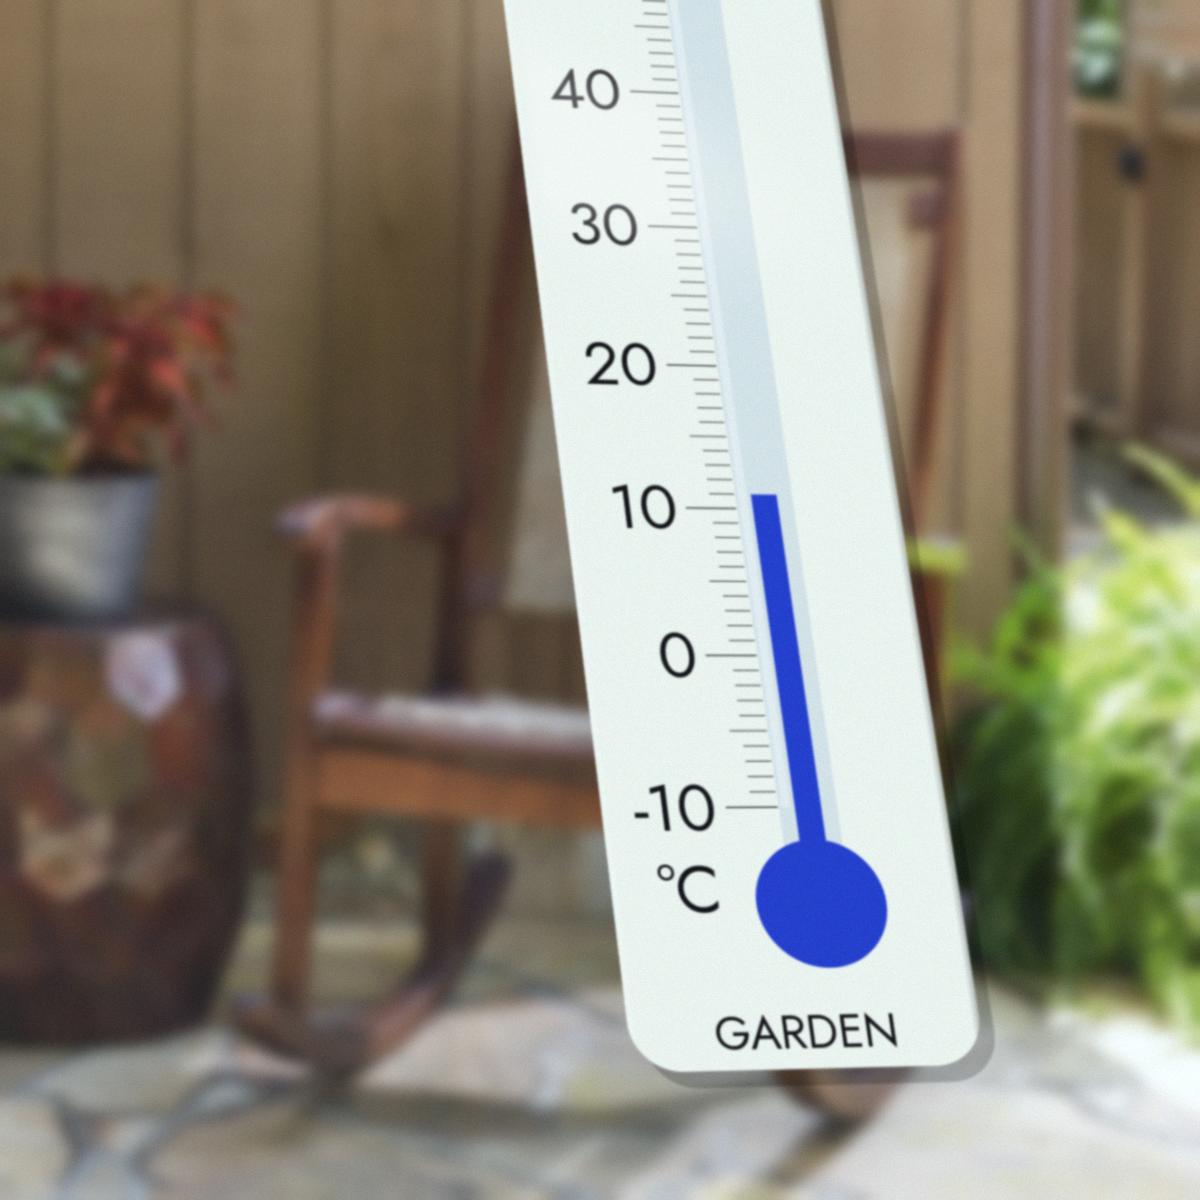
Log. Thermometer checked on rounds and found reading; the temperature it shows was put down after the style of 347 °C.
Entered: 11 °C
